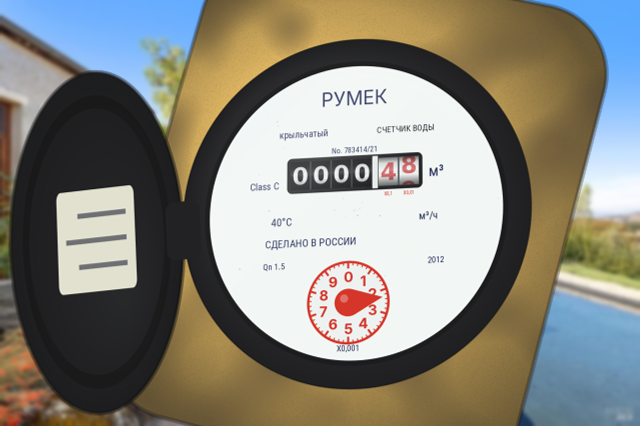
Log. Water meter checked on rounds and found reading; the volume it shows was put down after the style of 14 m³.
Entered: 0.482 m³
